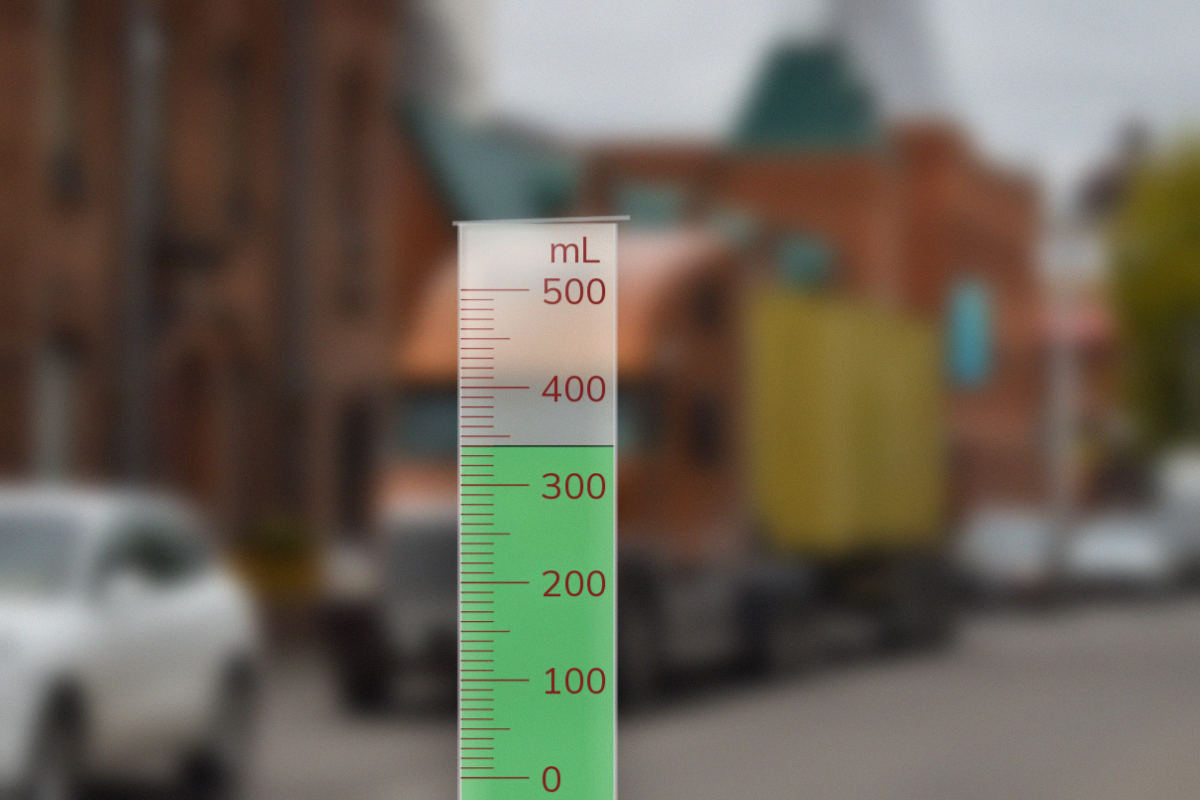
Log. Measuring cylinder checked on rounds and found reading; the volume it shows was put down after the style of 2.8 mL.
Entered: 340 mL
